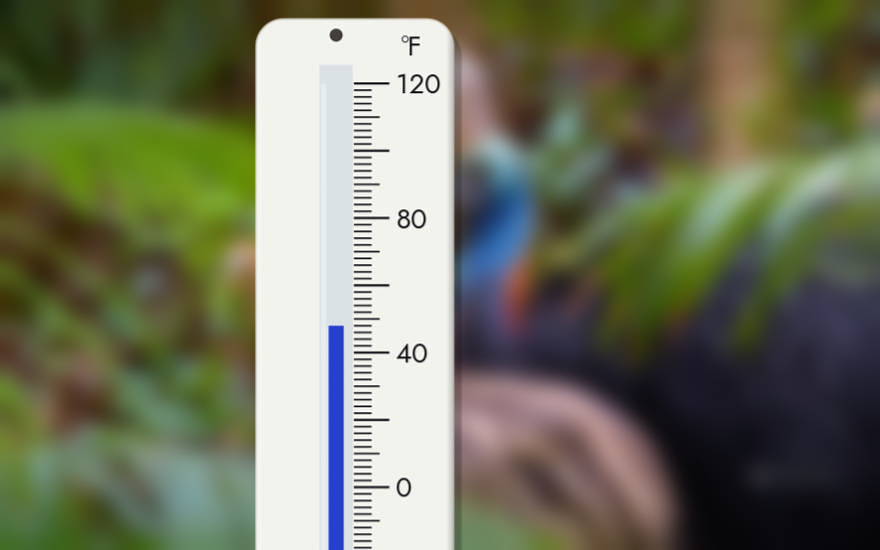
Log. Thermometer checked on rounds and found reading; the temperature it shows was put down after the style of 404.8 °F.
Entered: 48 °F
